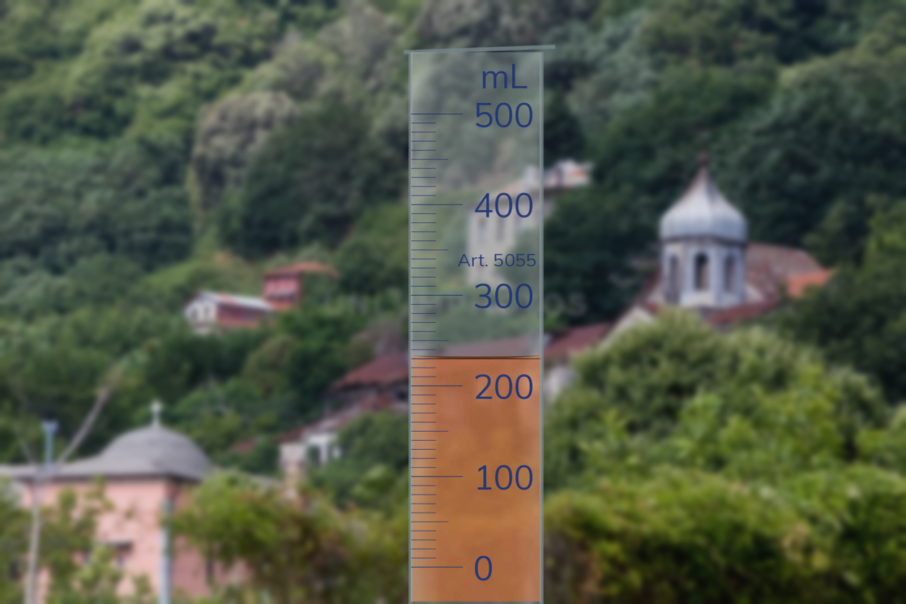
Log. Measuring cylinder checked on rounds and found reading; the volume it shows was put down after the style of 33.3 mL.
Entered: 230 mL
